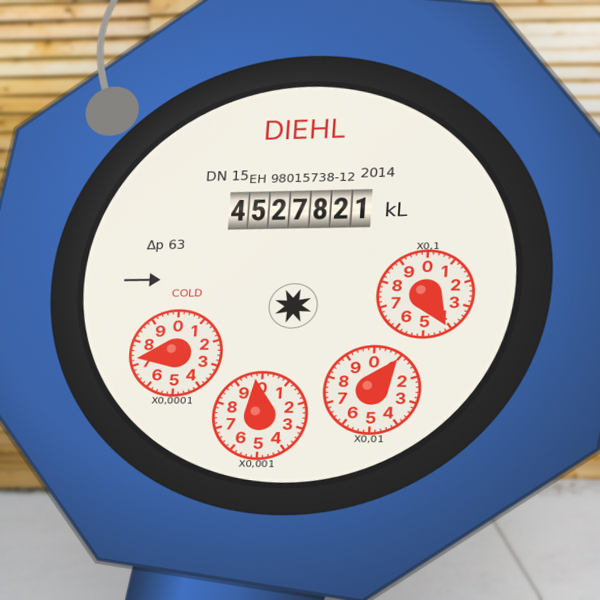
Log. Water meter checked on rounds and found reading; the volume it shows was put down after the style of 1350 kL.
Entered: 4527821.4097 kL
